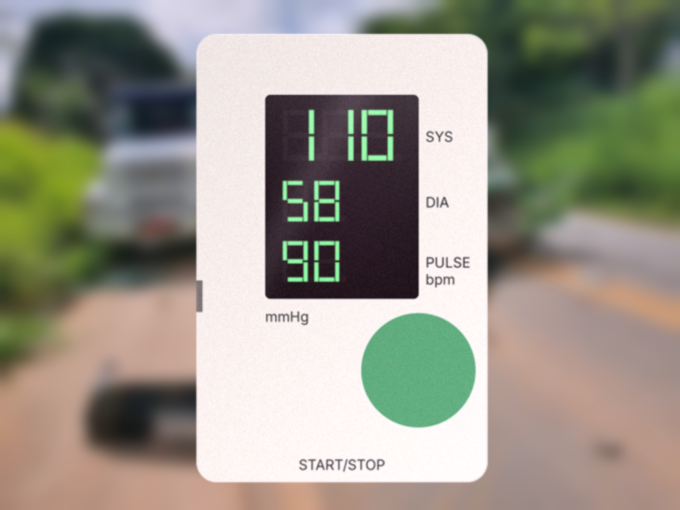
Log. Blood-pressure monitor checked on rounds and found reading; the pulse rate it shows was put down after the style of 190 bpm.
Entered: 90 bpm
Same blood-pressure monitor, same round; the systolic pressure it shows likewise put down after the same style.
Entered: 110 mmHg
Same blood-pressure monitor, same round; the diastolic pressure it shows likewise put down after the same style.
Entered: 58 mmHg
